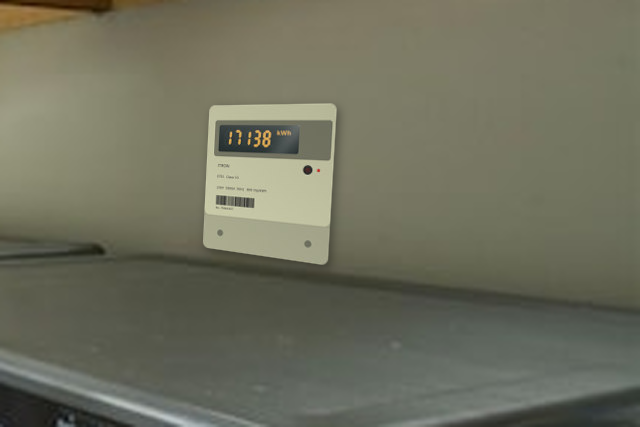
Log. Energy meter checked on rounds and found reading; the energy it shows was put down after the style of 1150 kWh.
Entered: 17138 kWh
